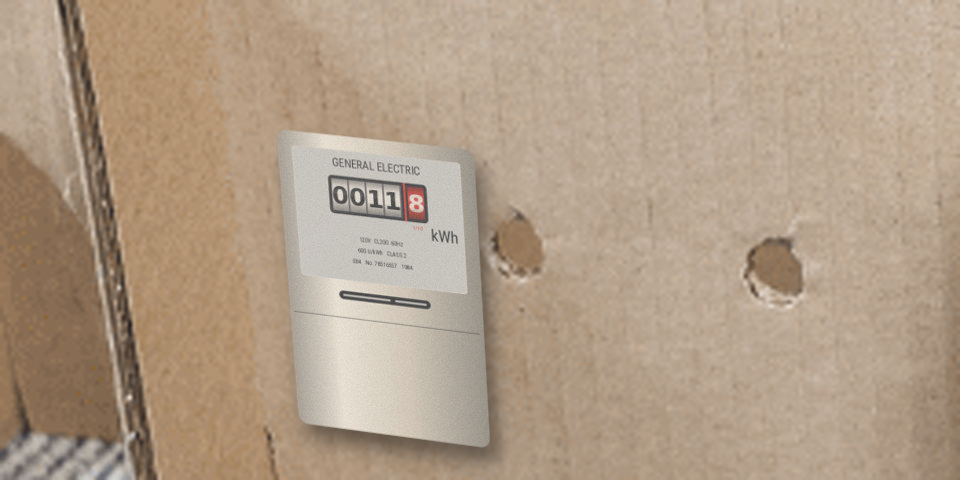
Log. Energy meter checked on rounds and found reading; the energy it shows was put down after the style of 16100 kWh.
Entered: 11.8 kWh
